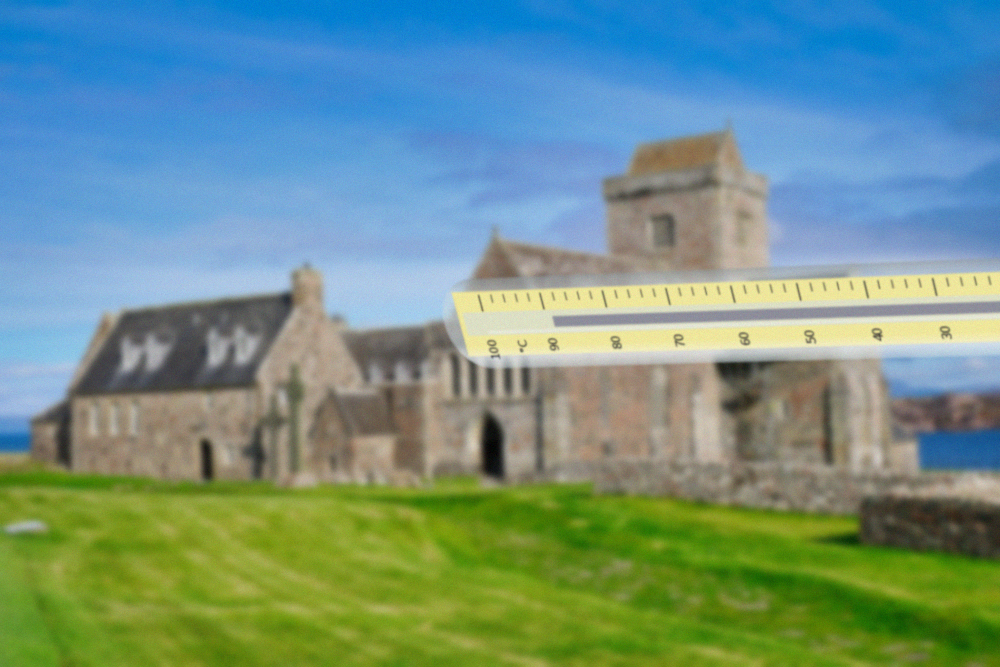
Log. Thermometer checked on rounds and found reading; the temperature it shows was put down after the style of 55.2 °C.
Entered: 89 °C
